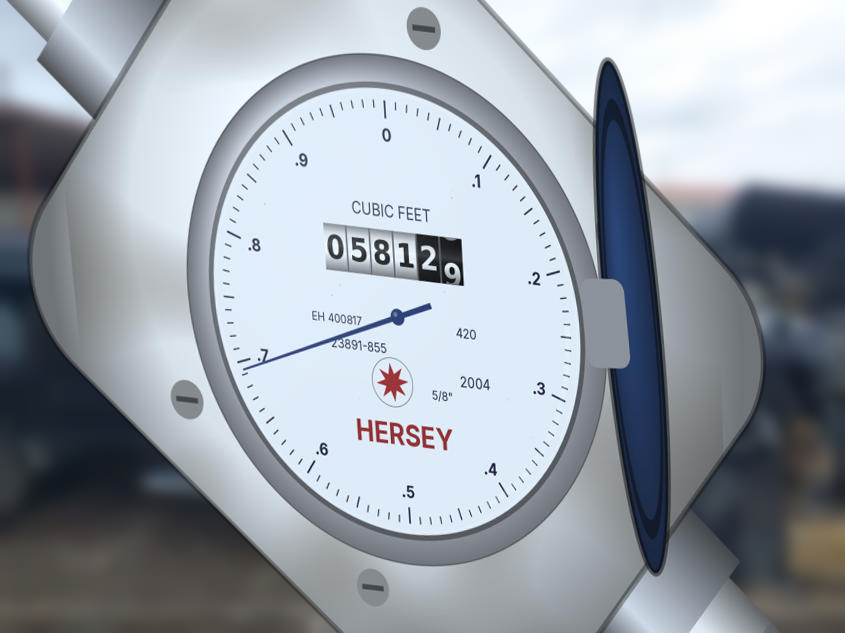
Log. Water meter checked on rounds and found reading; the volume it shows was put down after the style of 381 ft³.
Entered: 58128.69 ft³
